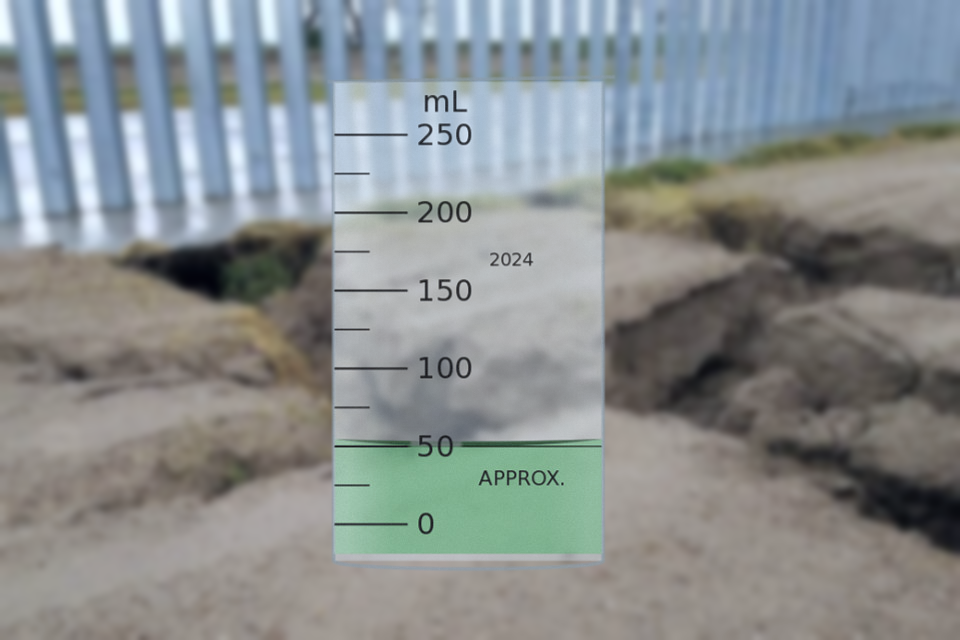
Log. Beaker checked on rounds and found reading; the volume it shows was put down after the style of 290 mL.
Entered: 50 mL
